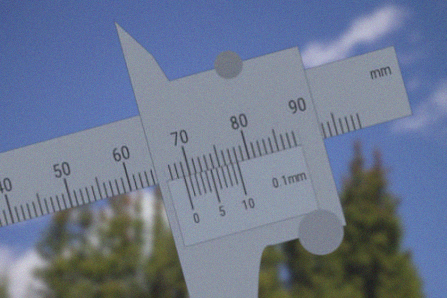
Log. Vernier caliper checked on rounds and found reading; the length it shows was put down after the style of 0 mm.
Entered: 69.0 mm
